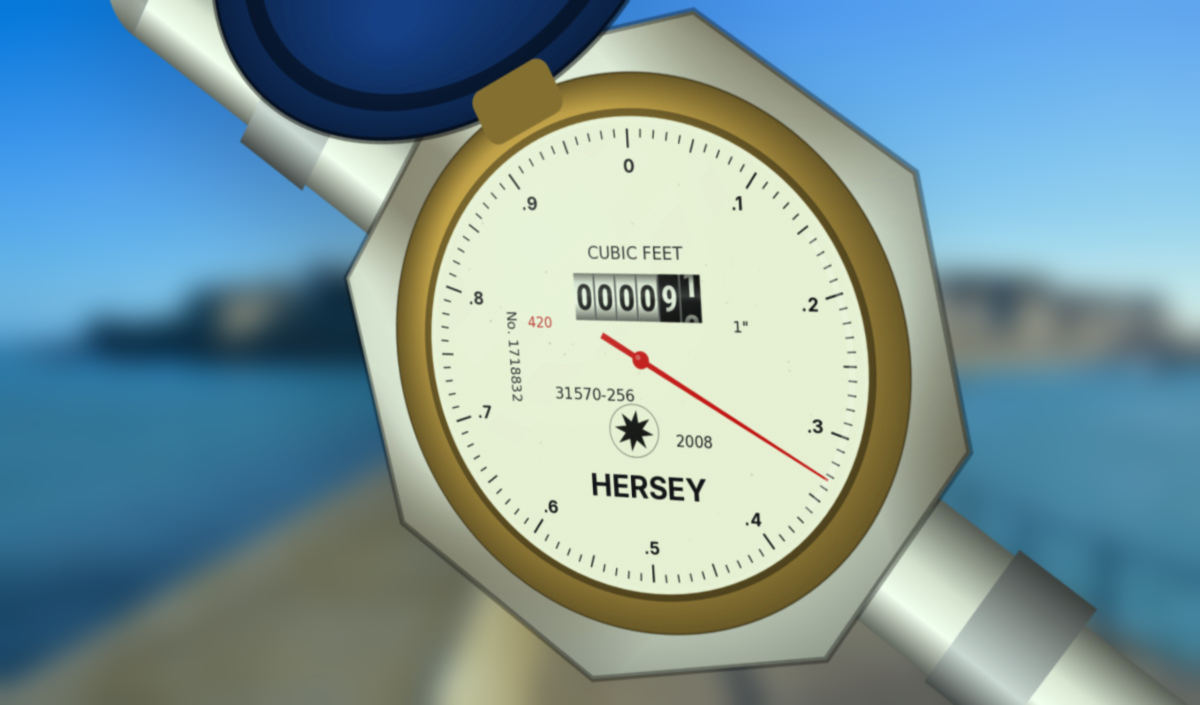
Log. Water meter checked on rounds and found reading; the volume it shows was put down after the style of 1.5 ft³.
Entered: 91.33 ft³
